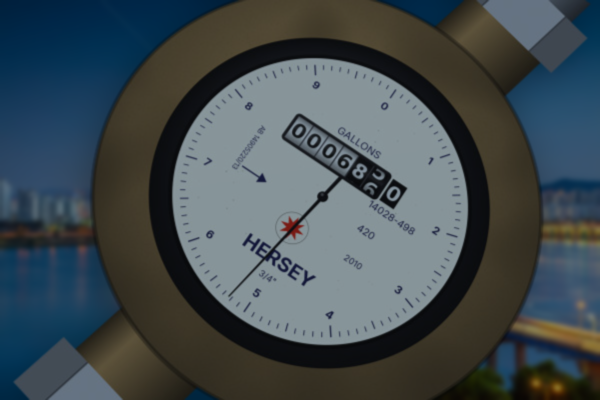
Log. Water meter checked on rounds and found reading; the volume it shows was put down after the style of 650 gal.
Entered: 6855.2 gal
